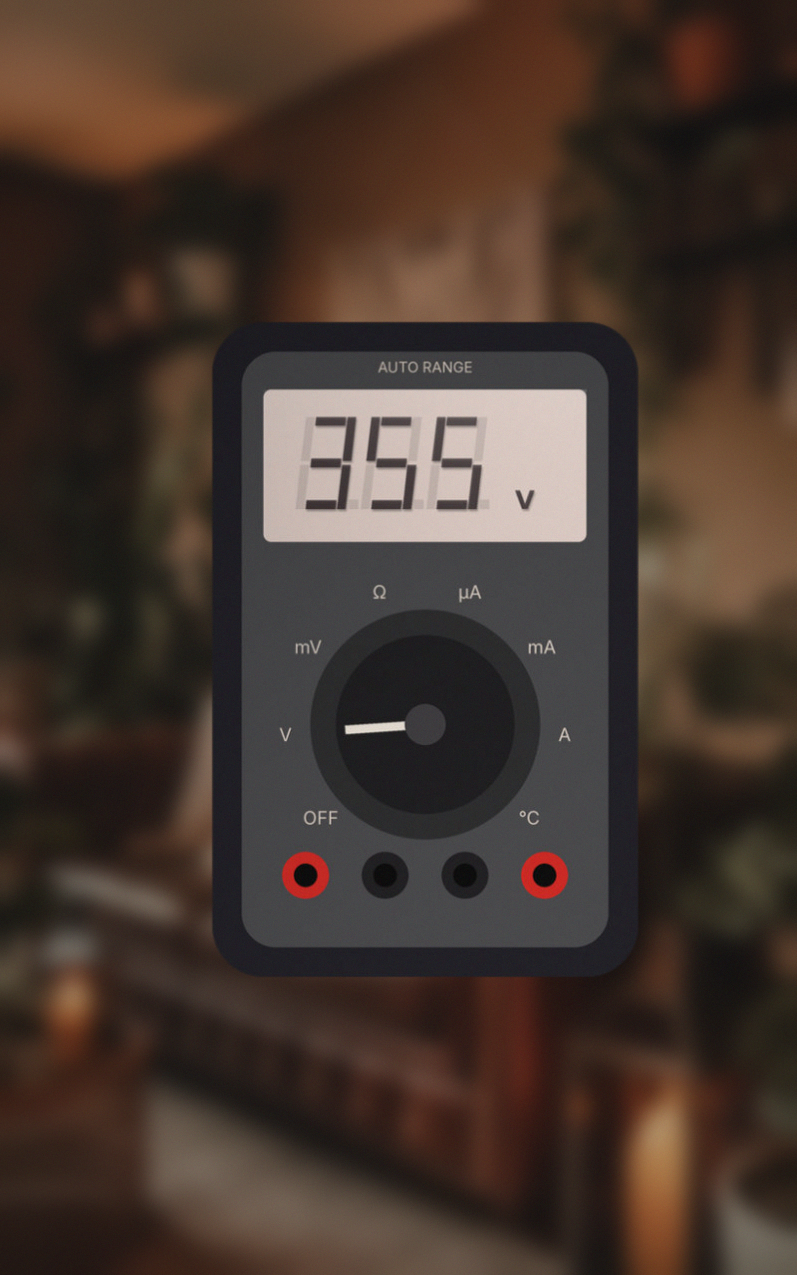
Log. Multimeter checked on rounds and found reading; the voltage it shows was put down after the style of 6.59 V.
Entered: 355 V
